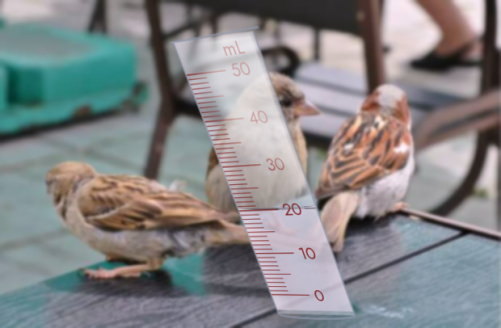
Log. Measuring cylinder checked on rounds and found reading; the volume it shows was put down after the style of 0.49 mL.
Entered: 20 mL
